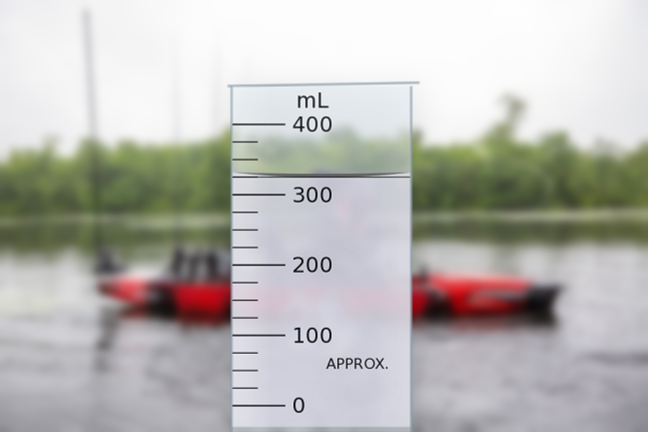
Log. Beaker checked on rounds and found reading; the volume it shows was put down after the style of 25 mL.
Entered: 325 mL
